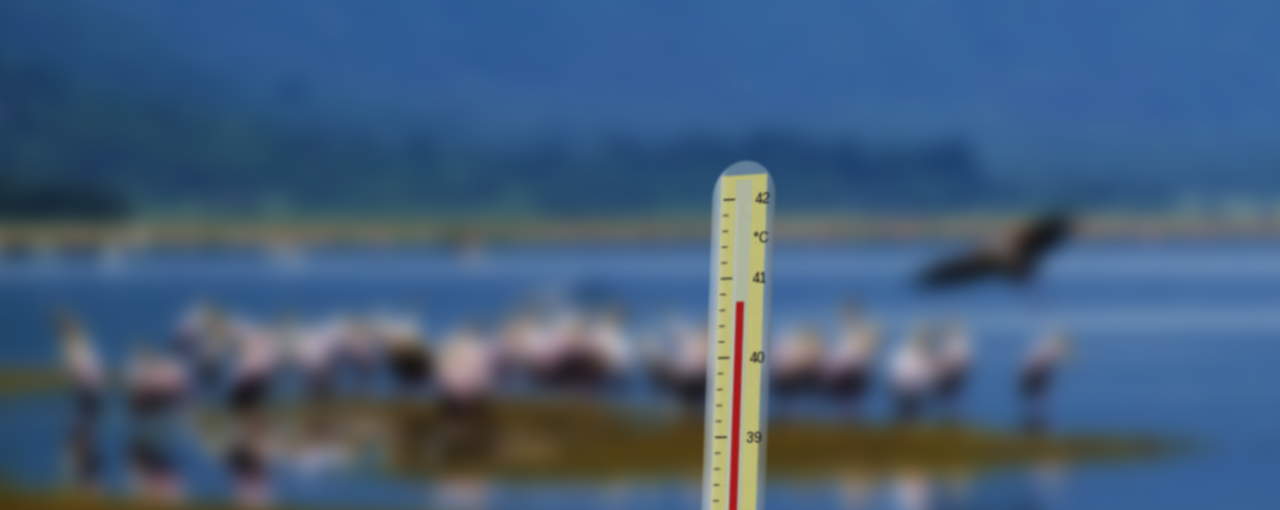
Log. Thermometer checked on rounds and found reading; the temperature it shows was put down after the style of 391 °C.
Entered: 40.7 °C
